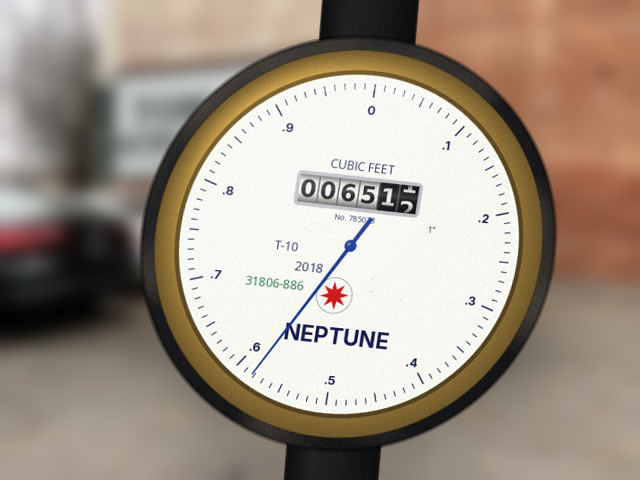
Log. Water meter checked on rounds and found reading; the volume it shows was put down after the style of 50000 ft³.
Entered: 6511.58 ft³
